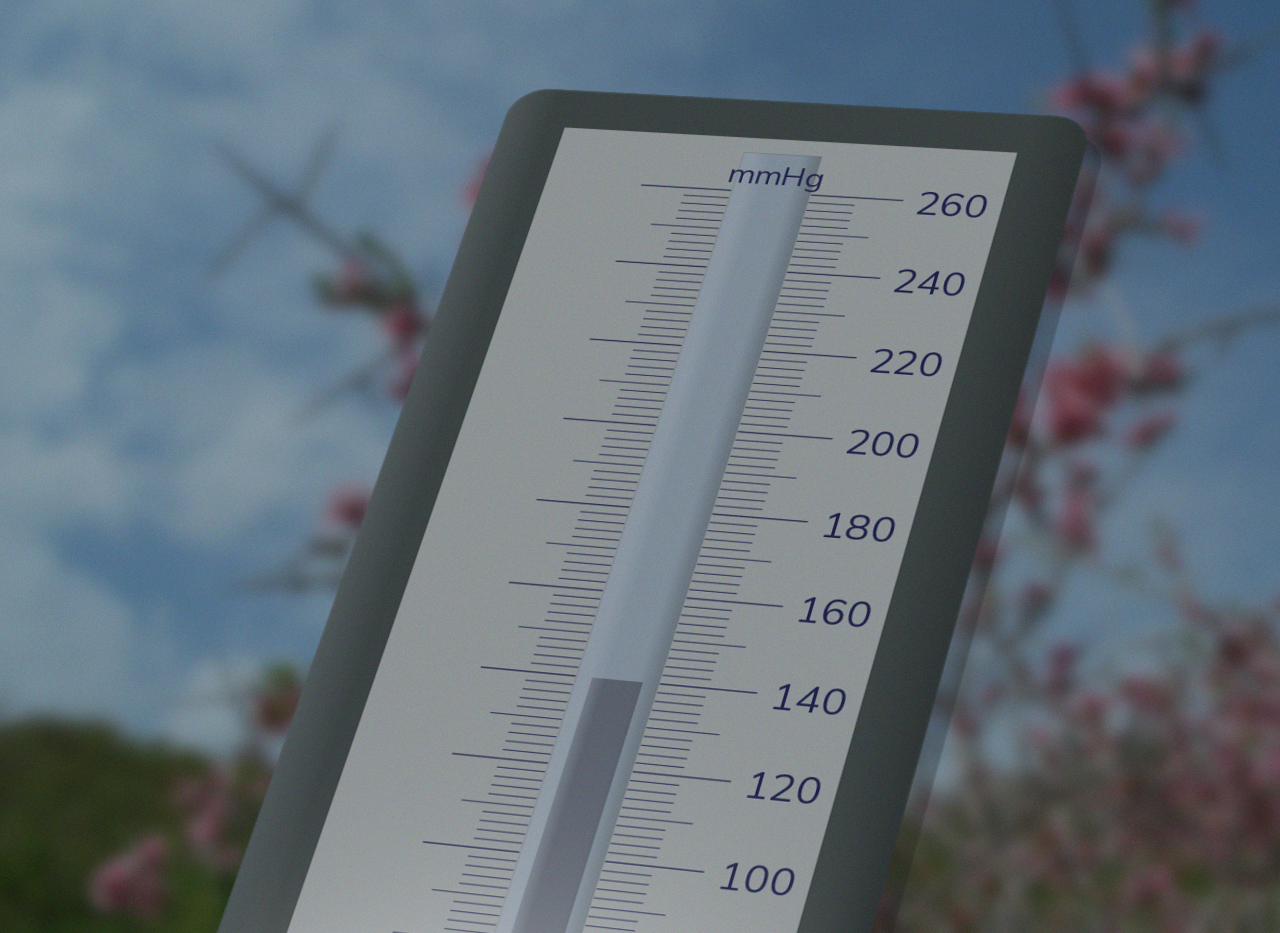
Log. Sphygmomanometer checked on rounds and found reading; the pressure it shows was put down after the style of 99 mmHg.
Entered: 140 mmHg
